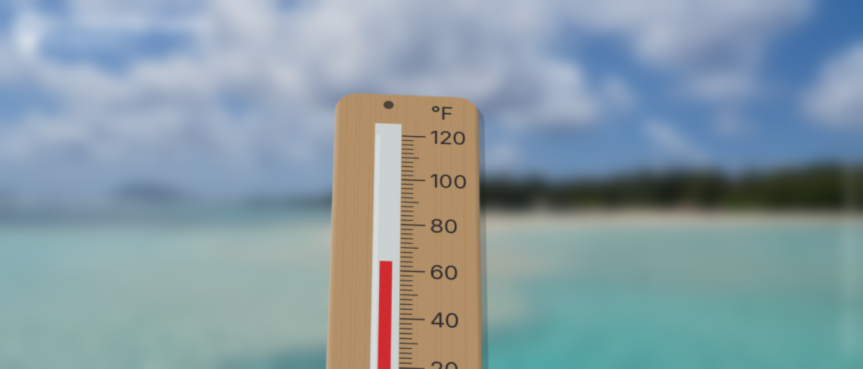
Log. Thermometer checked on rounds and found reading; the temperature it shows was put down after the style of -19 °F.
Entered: 64 °F
